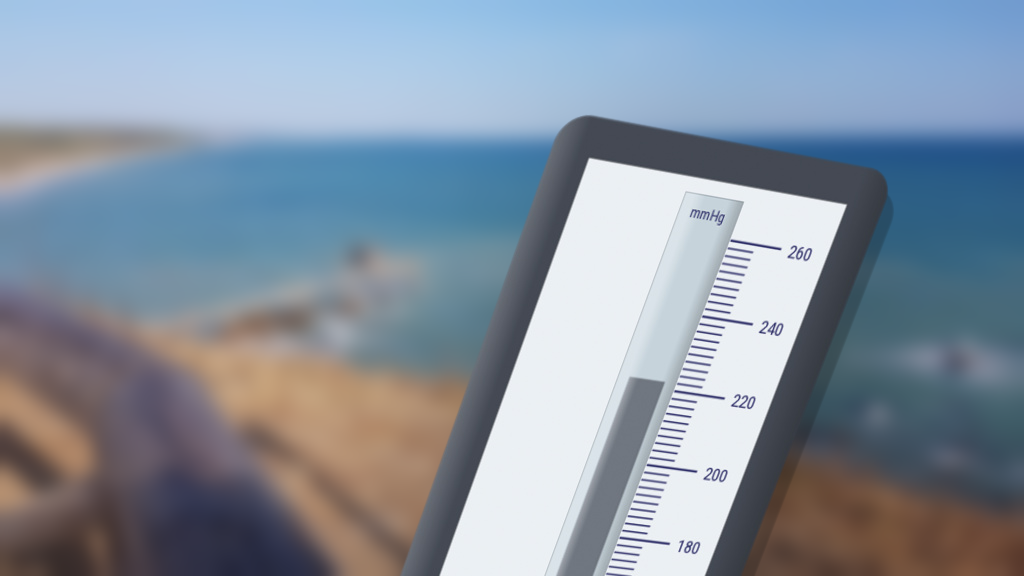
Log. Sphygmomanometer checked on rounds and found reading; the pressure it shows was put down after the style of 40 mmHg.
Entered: 222 mmHg
